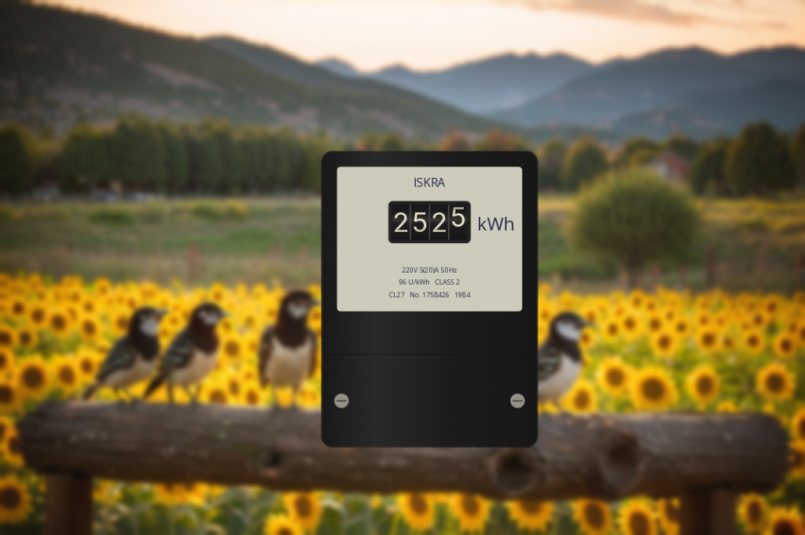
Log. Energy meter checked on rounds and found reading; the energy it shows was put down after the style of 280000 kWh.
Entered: 2525 kWh
